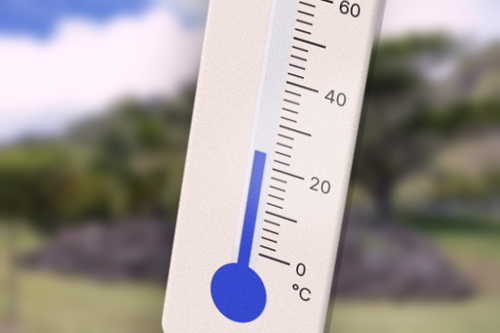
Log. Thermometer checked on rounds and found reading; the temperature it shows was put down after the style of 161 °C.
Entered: 23 °C
